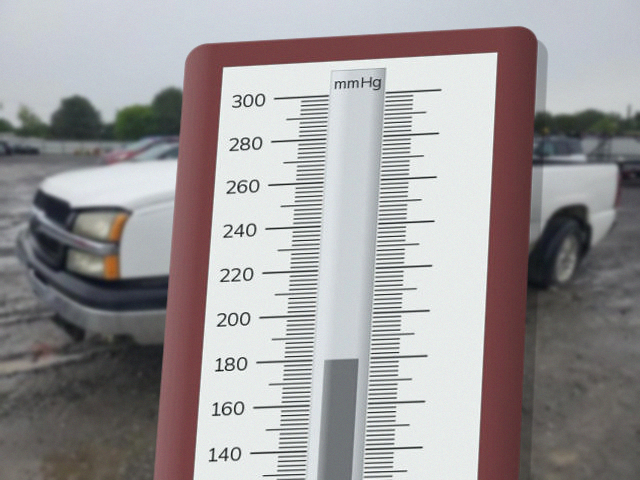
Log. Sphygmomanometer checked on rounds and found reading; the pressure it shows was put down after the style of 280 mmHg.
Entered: 180 mmHg
